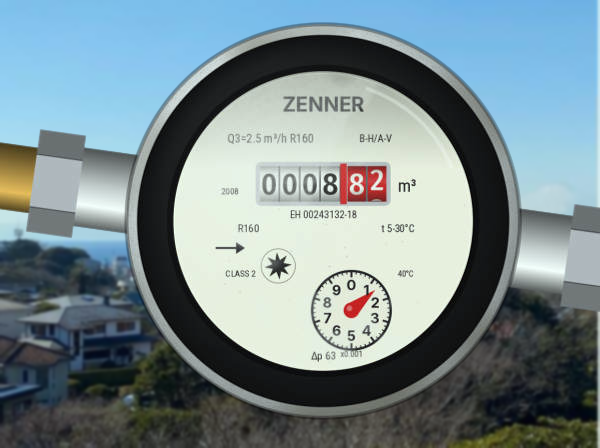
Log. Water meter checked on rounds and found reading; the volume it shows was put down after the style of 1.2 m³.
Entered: 8.821 m³
